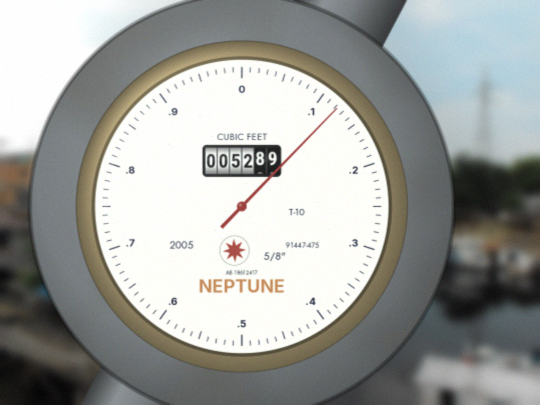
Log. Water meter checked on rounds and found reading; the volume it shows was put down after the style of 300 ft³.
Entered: 5289.12 ft³
